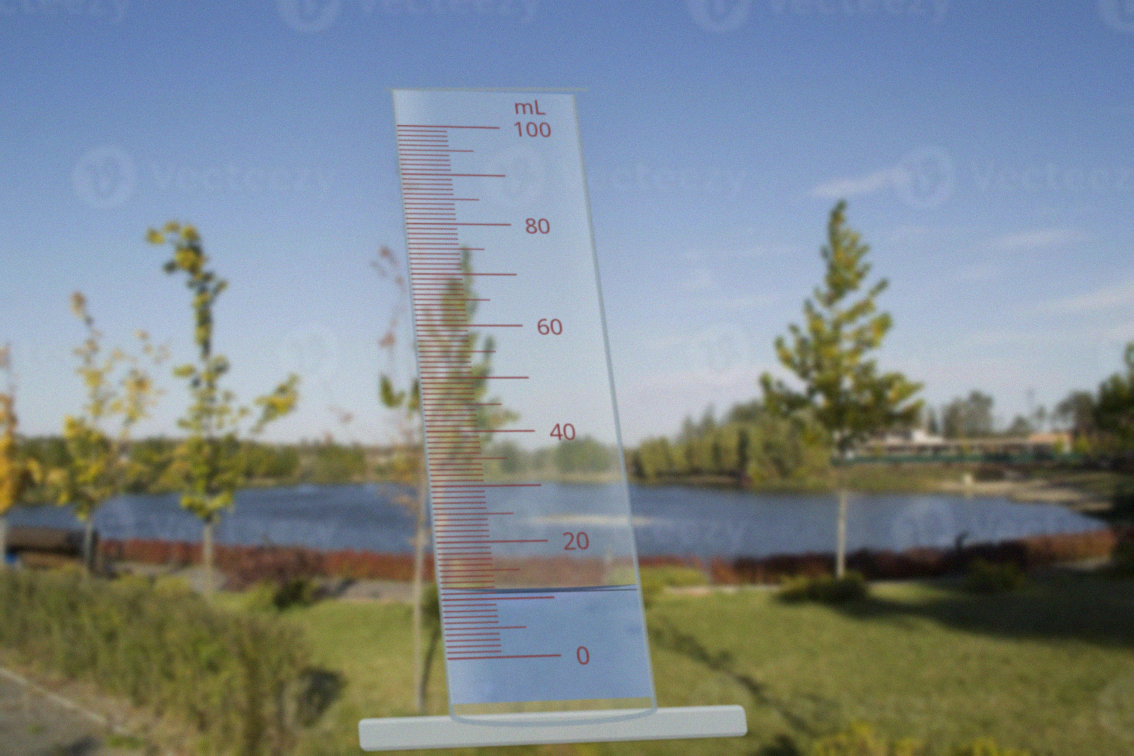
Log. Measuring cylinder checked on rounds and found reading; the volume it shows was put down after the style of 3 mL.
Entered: 11 mL
